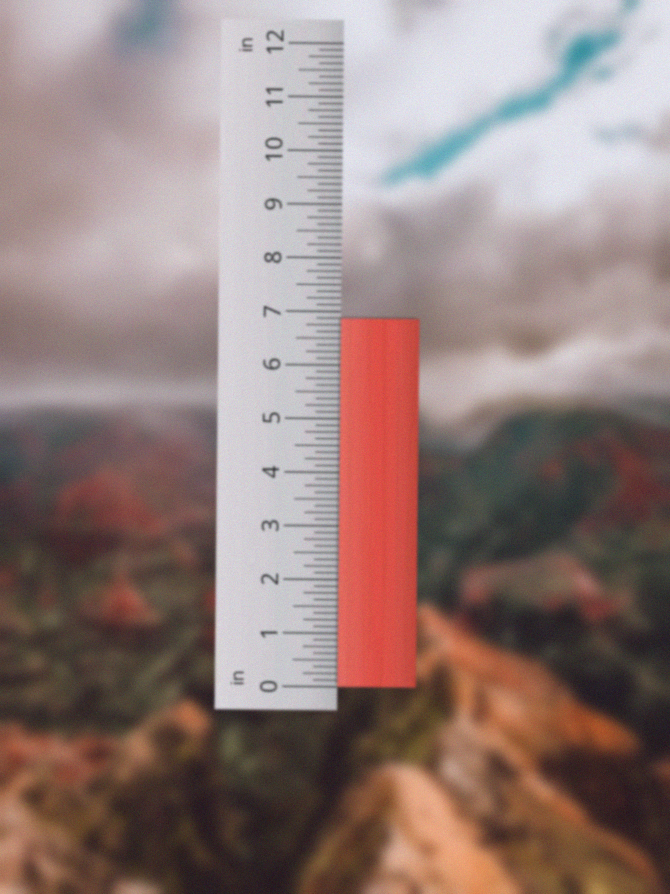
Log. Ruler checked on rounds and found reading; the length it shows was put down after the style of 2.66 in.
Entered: 6.875 in
